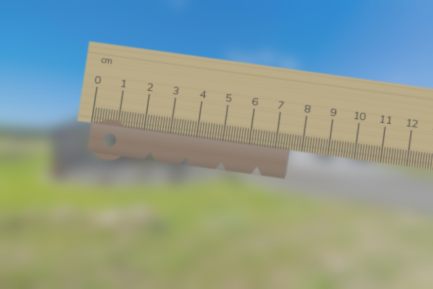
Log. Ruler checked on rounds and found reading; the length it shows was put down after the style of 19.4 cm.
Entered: 7.5 cm
